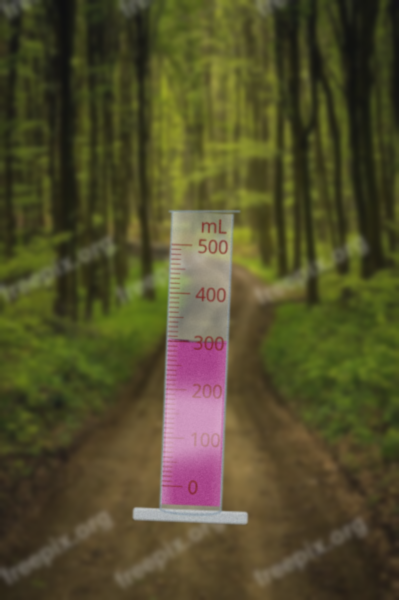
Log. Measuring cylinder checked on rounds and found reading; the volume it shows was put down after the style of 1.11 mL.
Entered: 300 mL
